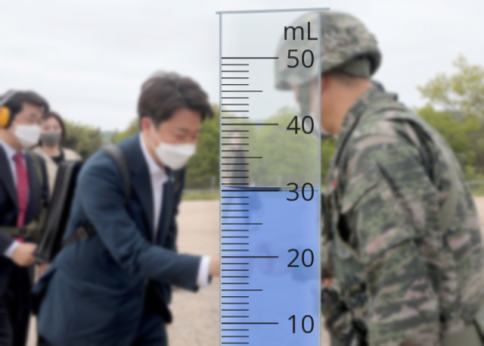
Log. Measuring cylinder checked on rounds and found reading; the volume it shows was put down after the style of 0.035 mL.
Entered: 30 mL
